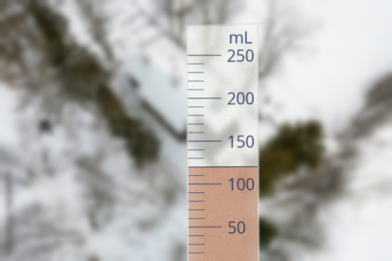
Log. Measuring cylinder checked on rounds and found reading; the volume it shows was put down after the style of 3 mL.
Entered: 120 mL
